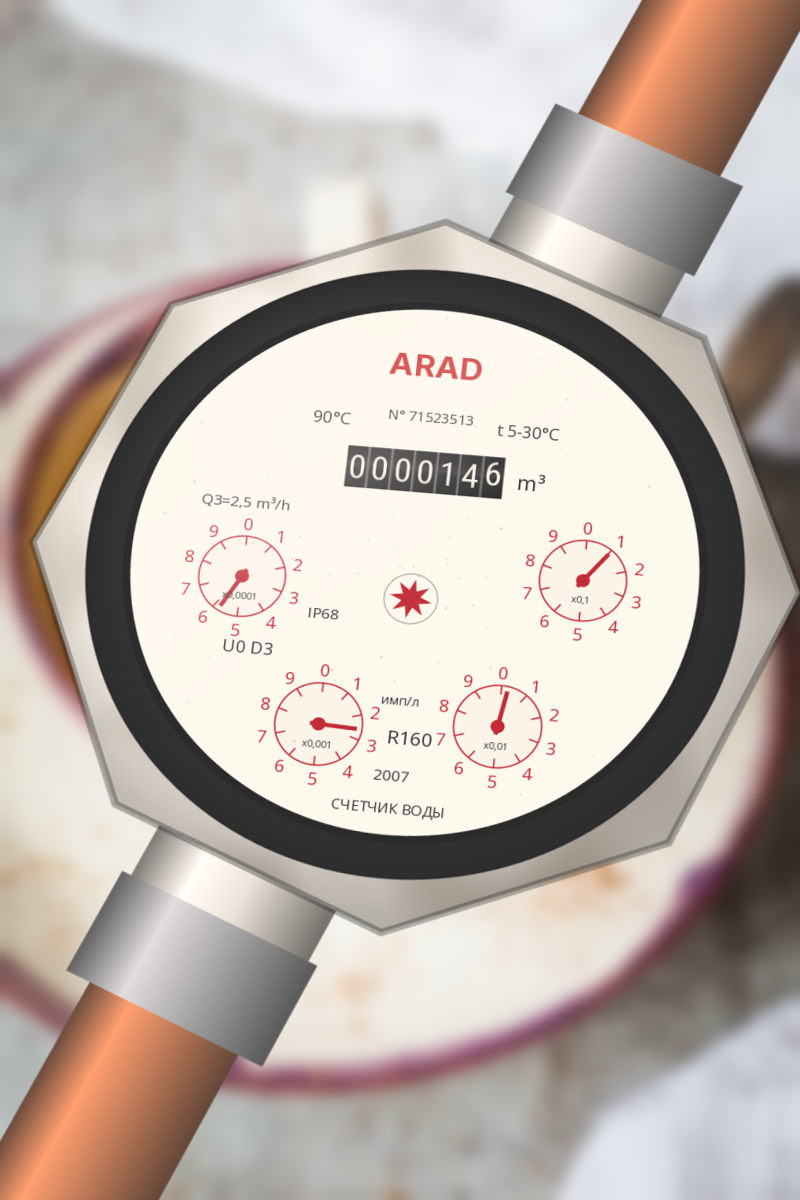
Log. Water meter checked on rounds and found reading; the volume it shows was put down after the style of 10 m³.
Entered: 146.1025 m³
